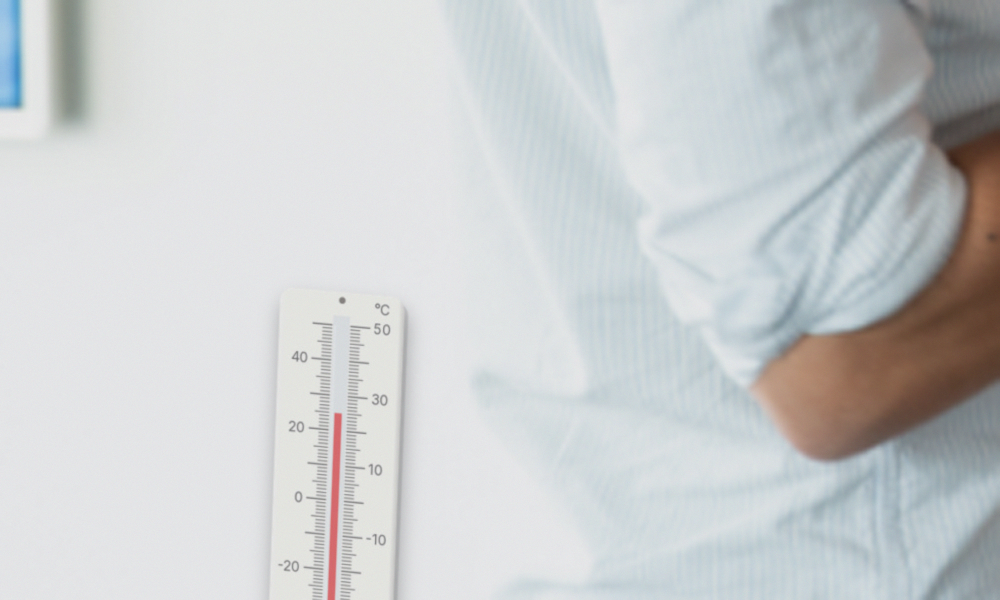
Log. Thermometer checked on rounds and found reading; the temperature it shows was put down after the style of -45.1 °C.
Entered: 25 °C
